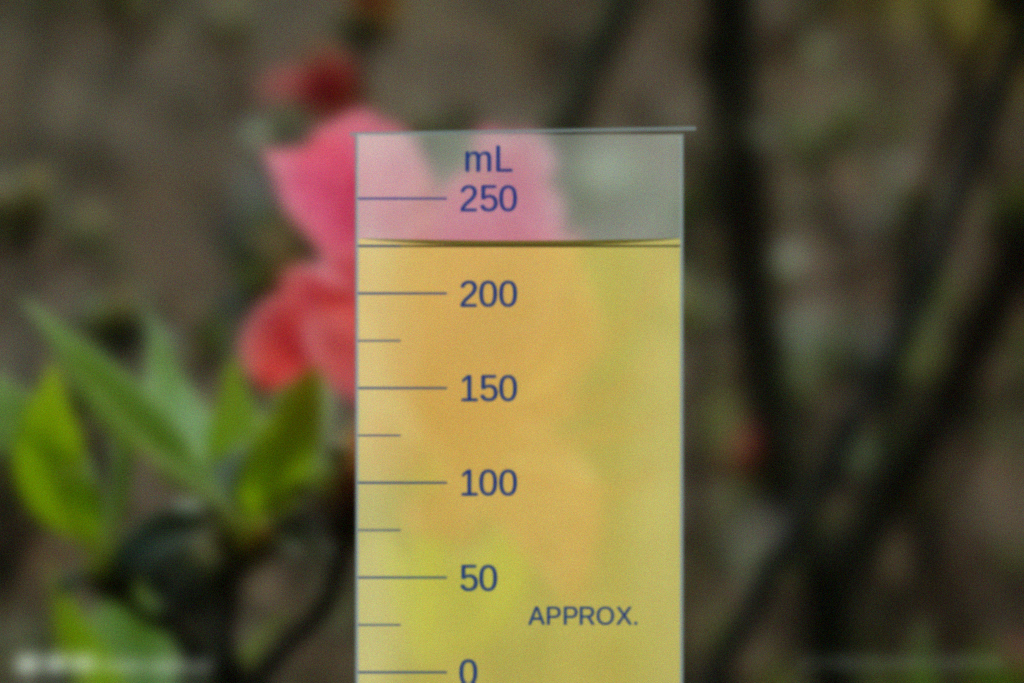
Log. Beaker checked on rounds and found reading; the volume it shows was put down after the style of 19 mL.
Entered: 225 mL
